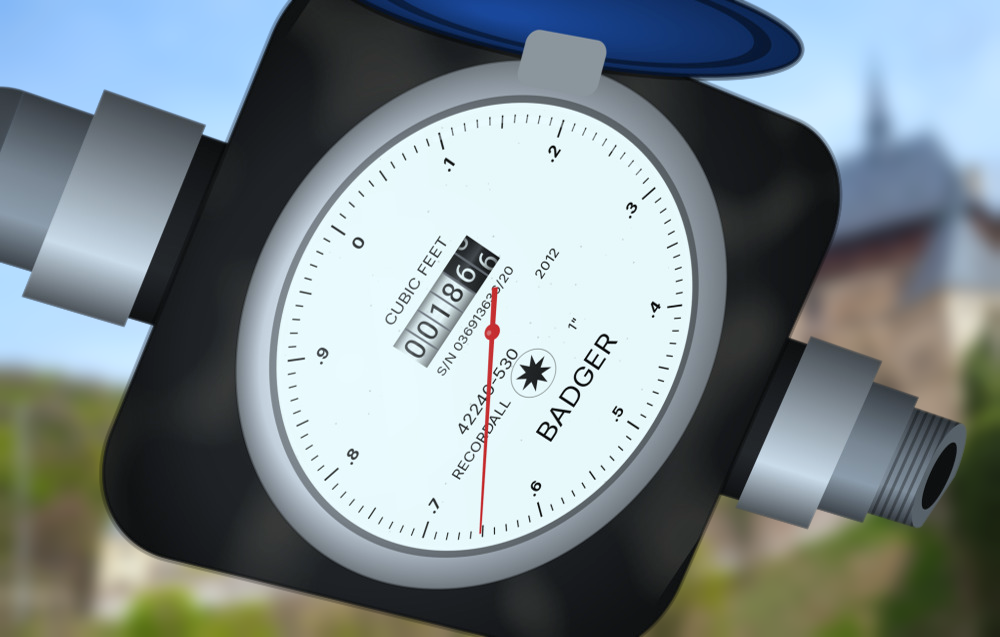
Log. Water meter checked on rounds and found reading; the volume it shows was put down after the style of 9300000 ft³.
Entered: 1865.65 ft³
